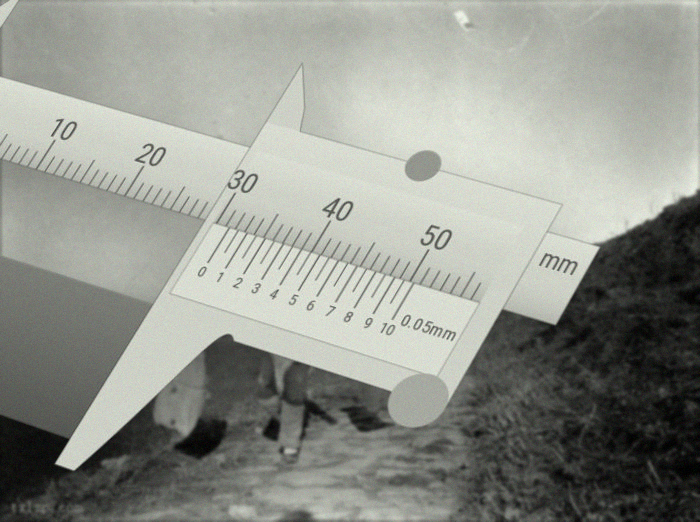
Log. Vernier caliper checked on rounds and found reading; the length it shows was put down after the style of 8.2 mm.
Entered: 31.4 mm
